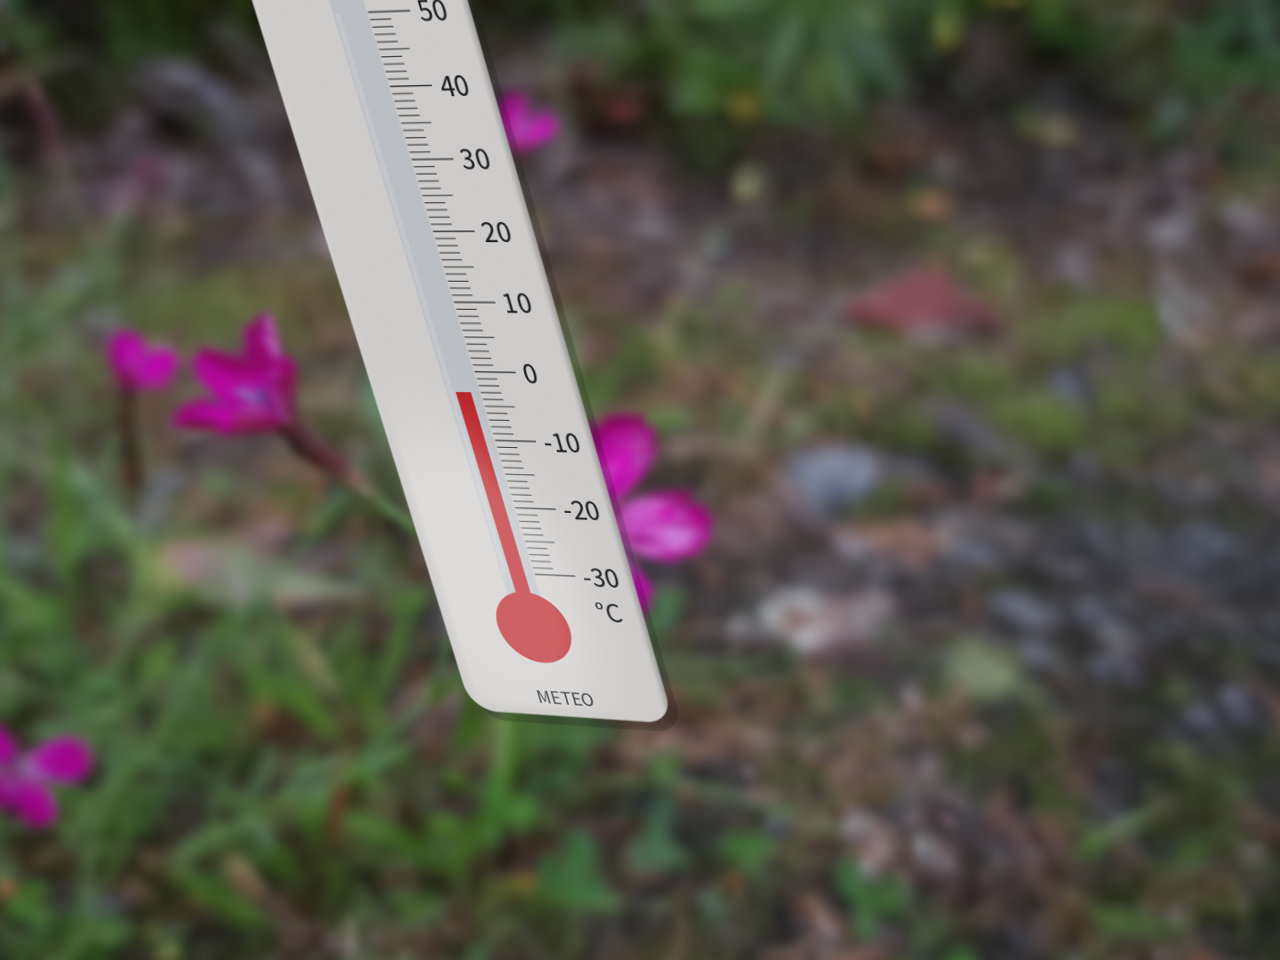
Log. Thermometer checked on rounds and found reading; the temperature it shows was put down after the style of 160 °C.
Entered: -3 °C
